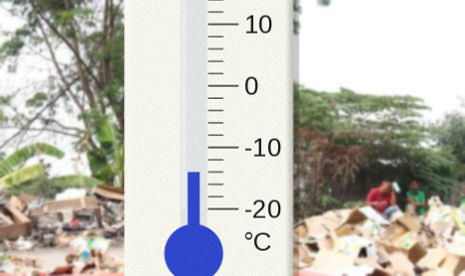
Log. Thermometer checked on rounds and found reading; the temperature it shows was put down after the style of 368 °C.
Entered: -14 °C
